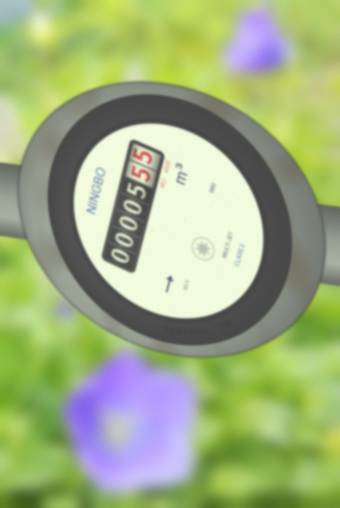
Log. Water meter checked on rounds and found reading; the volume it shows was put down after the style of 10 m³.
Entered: 5.55 m³
